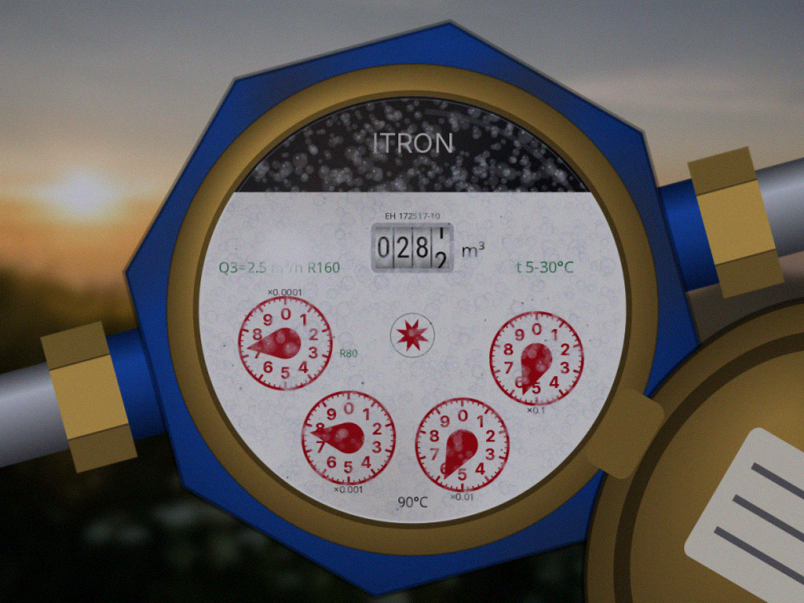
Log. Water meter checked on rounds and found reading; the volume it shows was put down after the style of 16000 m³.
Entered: 281.5577 m³
